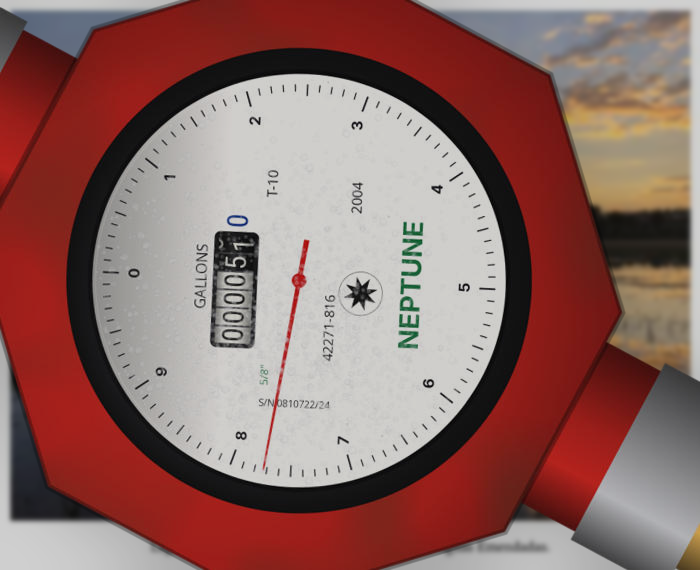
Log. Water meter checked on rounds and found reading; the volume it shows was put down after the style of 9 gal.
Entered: 507.7 gal
